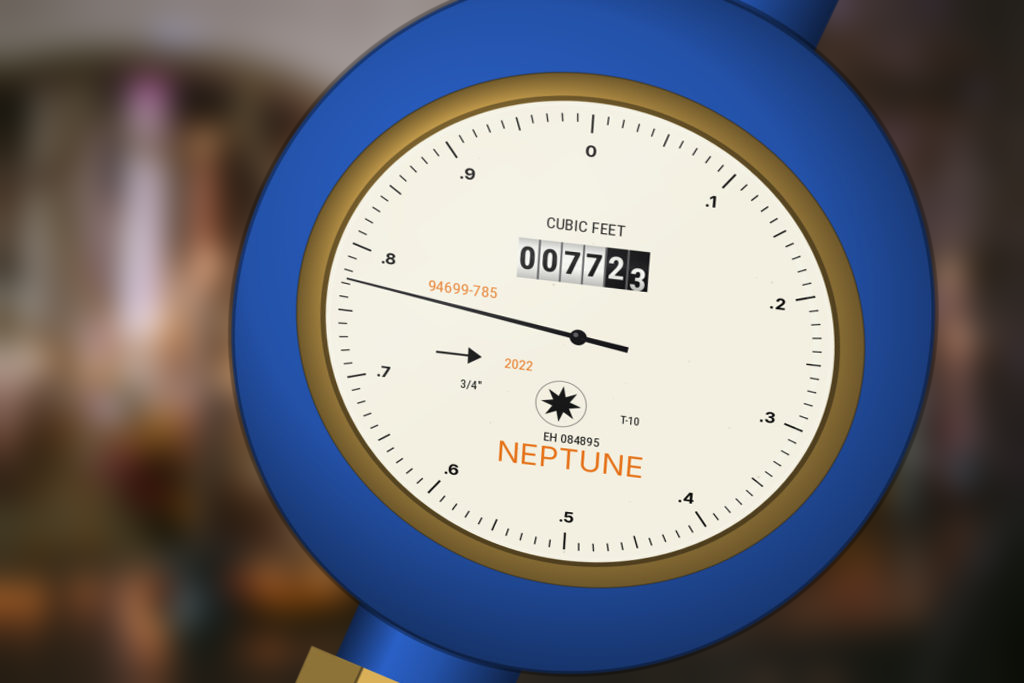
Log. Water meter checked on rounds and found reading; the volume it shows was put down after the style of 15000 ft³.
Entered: 7722.77 ft³
